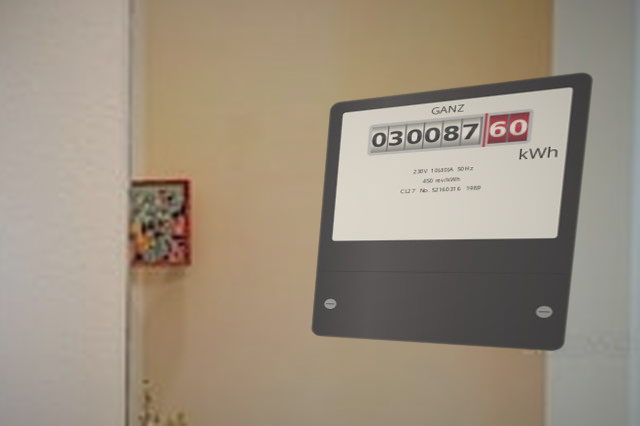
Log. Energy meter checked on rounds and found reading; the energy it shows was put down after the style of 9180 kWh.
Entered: 30087.60 kWh
